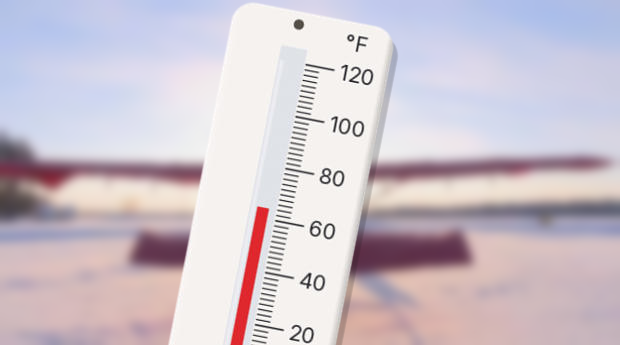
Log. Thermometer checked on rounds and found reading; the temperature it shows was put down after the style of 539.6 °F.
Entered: 64 °F
